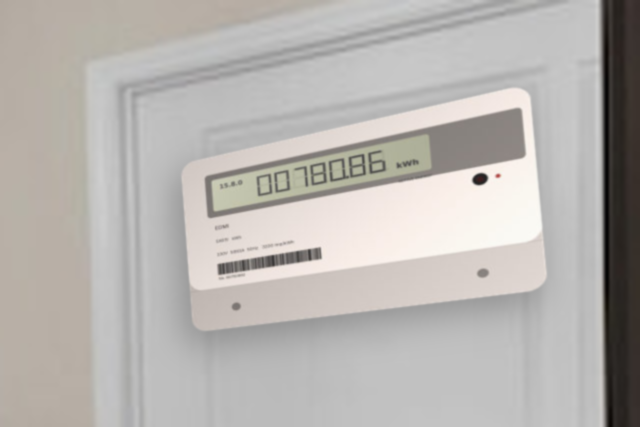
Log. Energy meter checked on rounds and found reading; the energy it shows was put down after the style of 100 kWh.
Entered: 780.86 kWh
